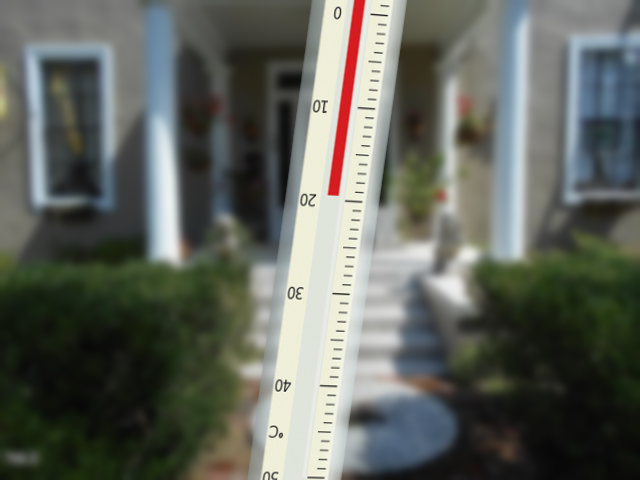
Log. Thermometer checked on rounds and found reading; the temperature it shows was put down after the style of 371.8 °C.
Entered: 19.5 °C
